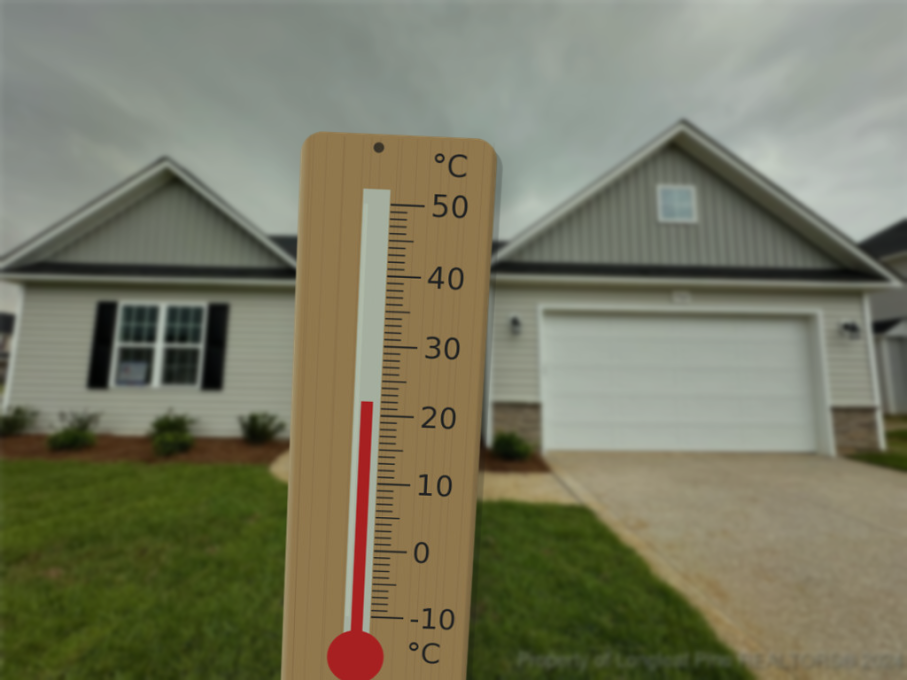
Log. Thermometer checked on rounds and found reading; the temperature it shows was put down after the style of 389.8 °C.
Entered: 22 °C
